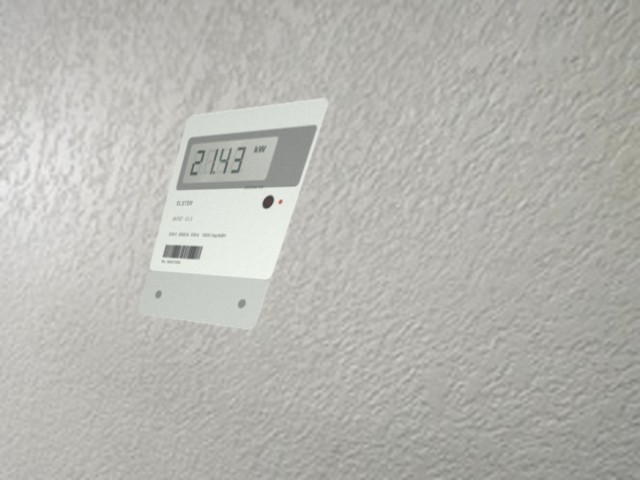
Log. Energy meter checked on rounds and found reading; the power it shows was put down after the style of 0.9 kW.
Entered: 21.43 kW
